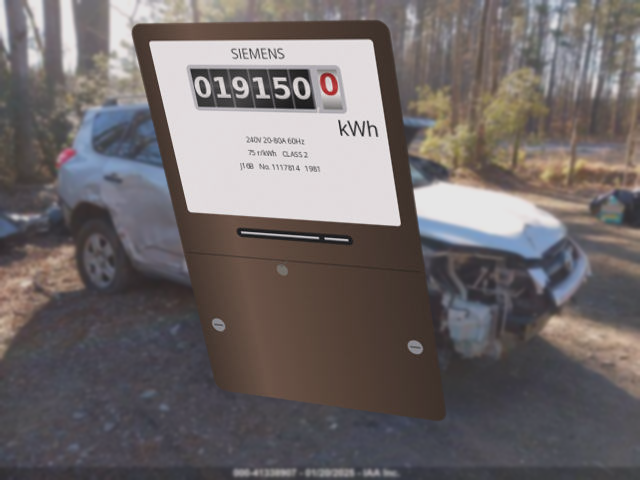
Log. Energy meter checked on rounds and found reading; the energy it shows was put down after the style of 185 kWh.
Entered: 19150.0 kWh
